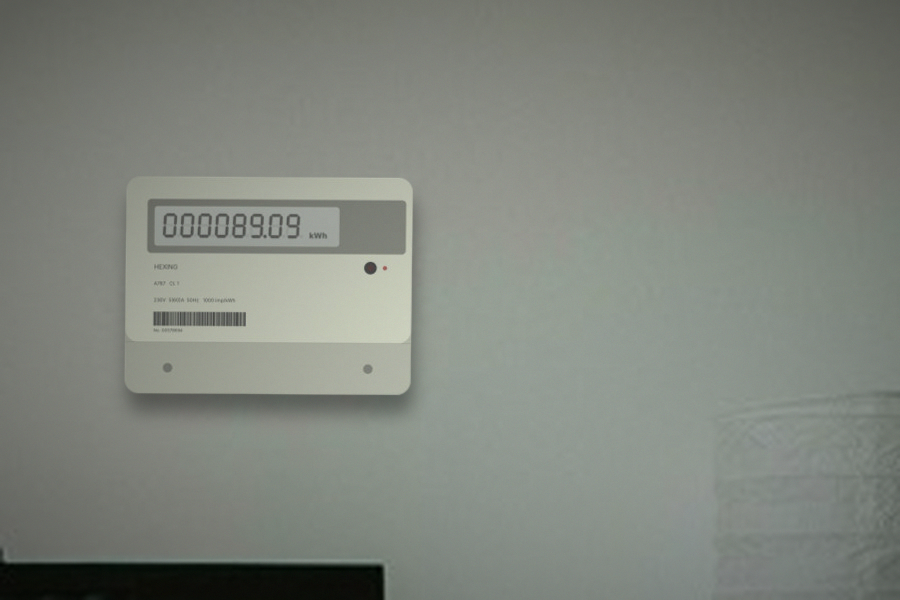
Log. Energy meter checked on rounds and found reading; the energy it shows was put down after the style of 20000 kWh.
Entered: 89.09 kWh
